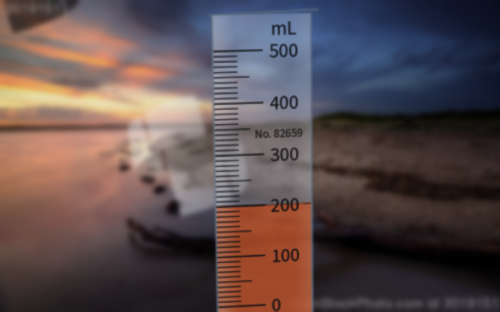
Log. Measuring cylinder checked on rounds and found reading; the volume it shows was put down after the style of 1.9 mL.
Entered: 200 mL
